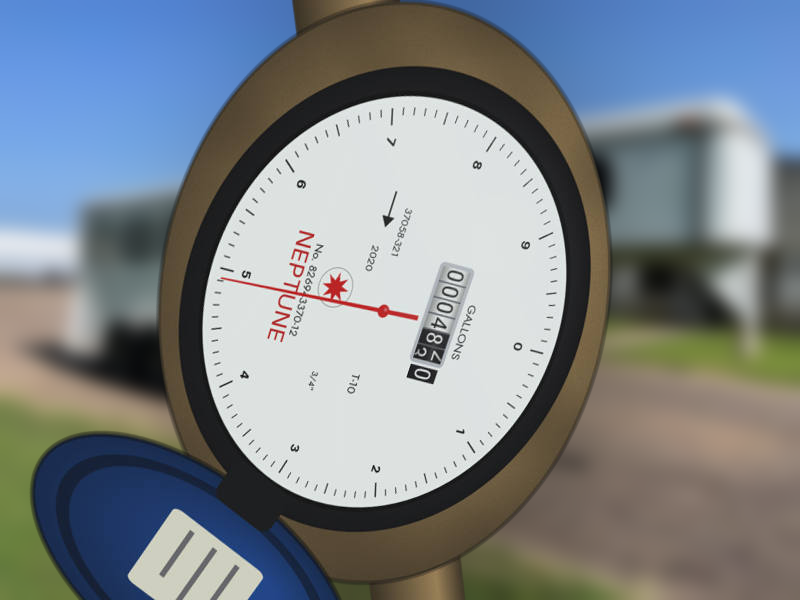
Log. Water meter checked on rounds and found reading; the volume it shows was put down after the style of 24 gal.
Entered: 4824.9 gal
